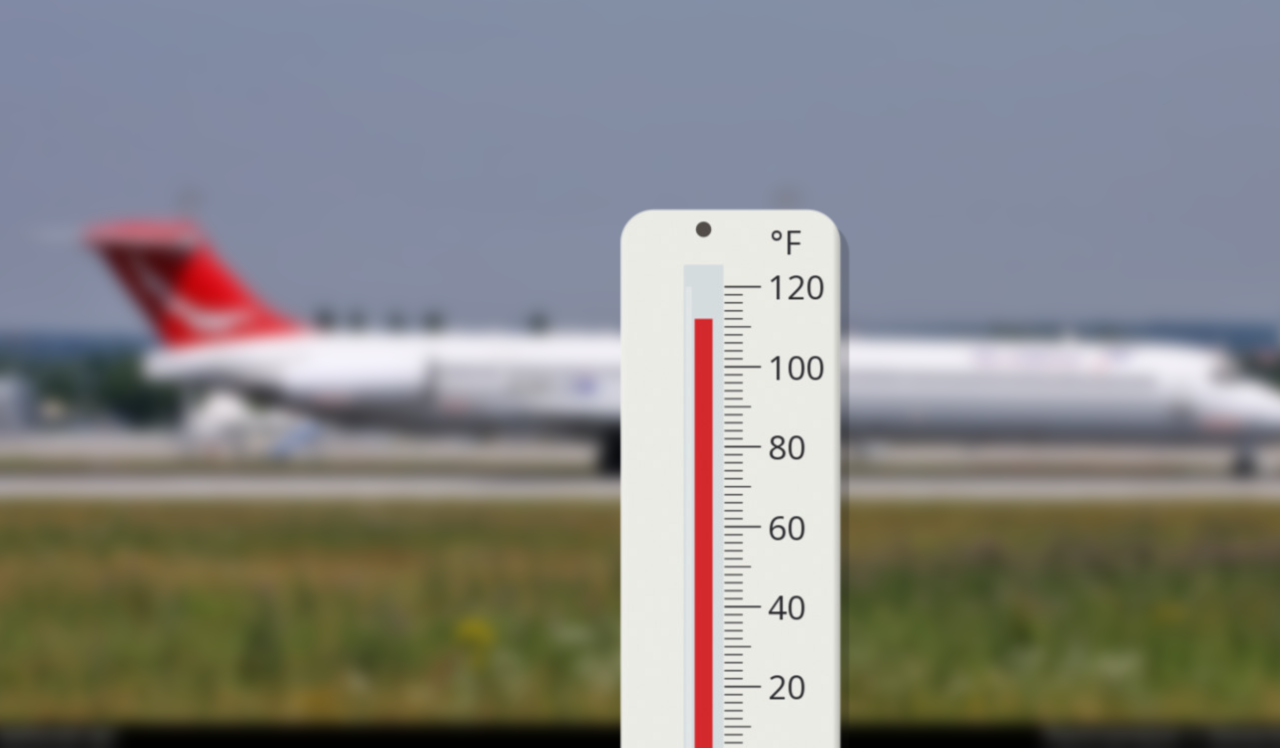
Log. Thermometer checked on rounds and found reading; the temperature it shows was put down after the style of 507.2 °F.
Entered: 112 °F
